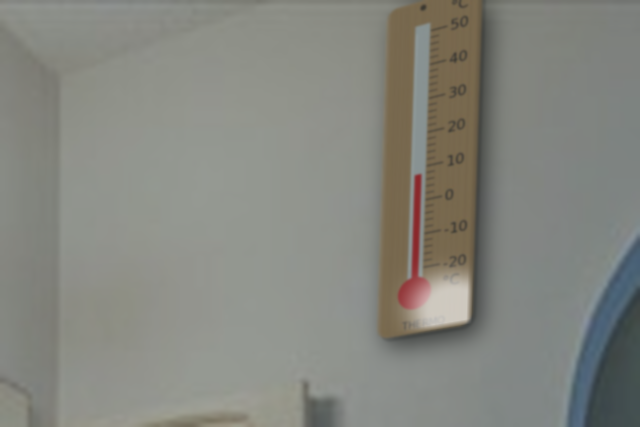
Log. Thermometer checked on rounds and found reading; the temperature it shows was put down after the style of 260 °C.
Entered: 8 °C
